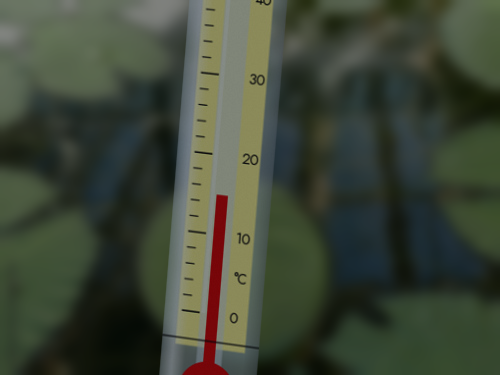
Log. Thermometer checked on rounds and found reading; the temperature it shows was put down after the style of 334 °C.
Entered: 15 °C
